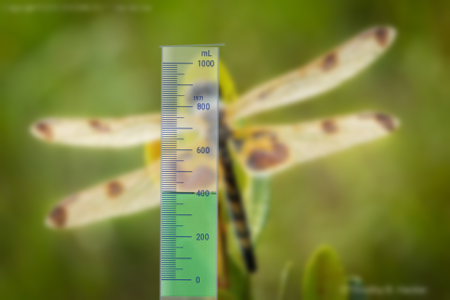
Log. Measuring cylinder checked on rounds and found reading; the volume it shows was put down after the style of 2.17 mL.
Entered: 400 mL
